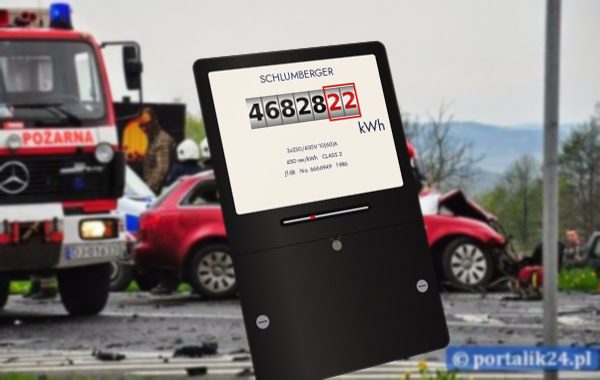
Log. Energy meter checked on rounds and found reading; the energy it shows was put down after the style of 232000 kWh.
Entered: 46828.22 kWh
